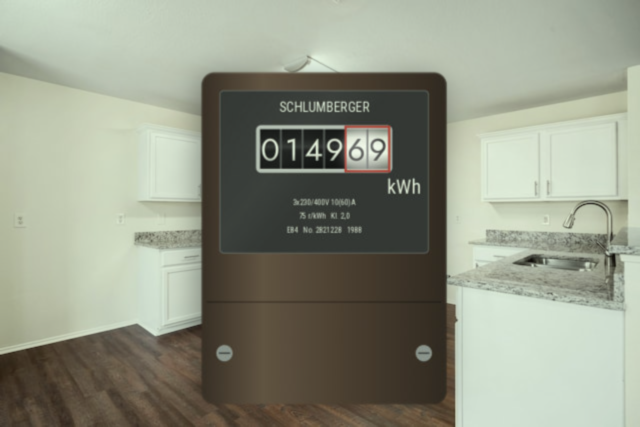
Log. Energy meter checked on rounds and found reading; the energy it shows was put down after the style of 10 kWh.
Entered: 149.69 kWh
